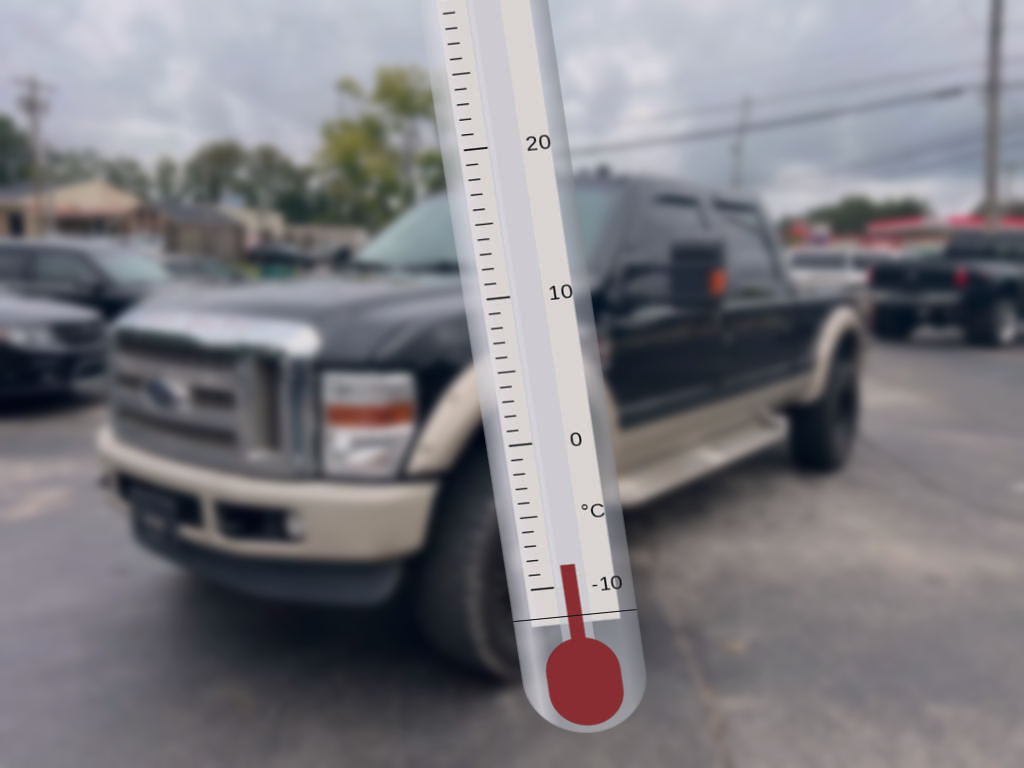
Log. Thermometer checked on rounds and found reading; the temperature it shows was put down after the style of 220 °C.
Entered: -8.5 °C
